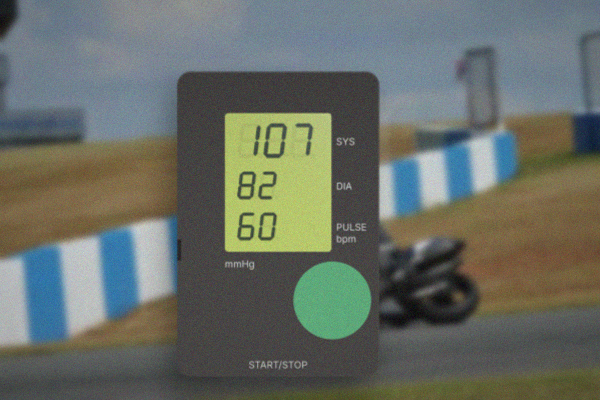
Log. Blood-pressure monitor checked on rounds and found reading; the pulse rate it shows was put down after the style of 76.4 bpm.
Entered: 60 bpm
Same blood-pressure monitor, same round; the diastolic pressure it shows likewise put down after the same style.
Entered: 82 mmHg
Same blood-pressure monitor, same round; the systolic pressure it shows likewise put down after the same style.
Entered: 107 mmHg
